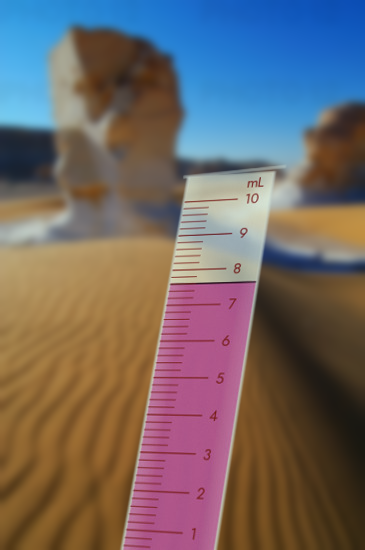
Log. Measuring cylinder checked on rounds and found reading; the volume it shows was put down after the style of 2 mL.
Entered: 7.6 mL
